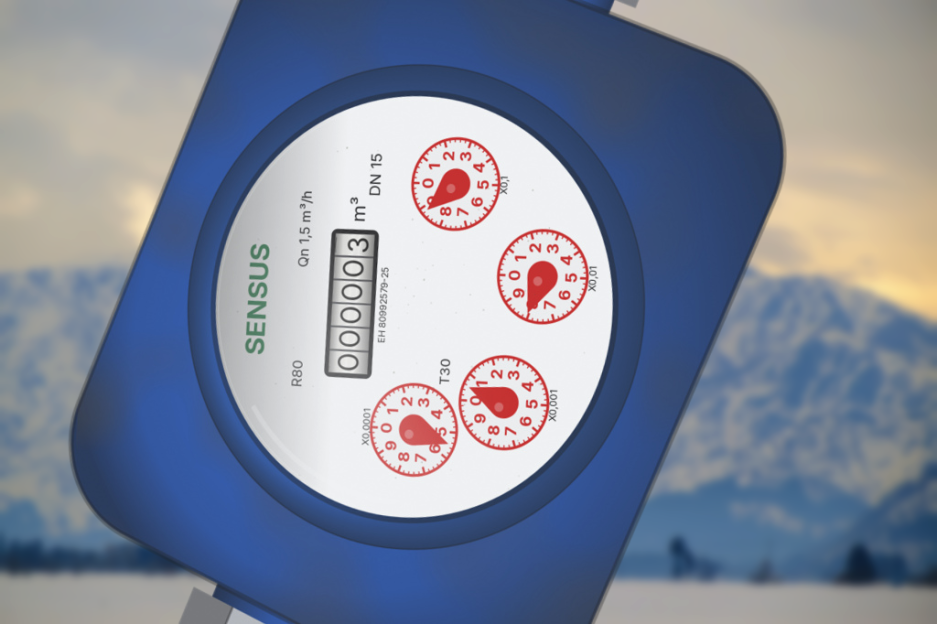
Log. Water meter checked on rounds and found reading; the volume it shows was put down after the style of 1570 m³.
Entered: 2.8805 m³
